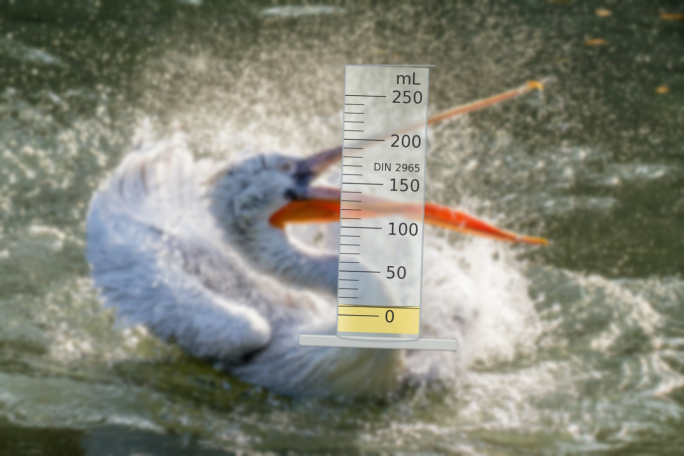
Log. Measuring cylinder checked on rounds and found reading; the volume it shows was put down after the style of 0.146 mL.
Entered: 10 mL
